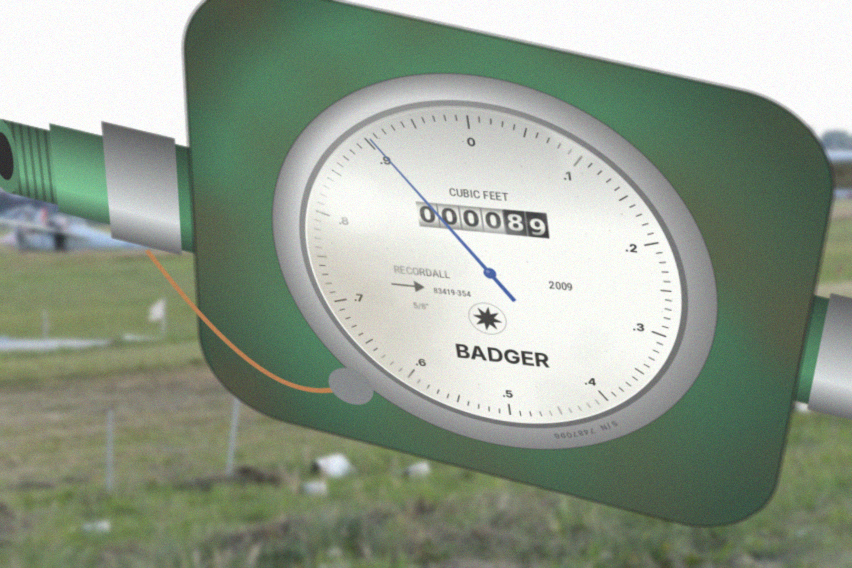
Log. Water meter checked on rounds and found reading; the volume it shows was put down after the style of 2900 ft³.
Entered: 88.90 ft³
